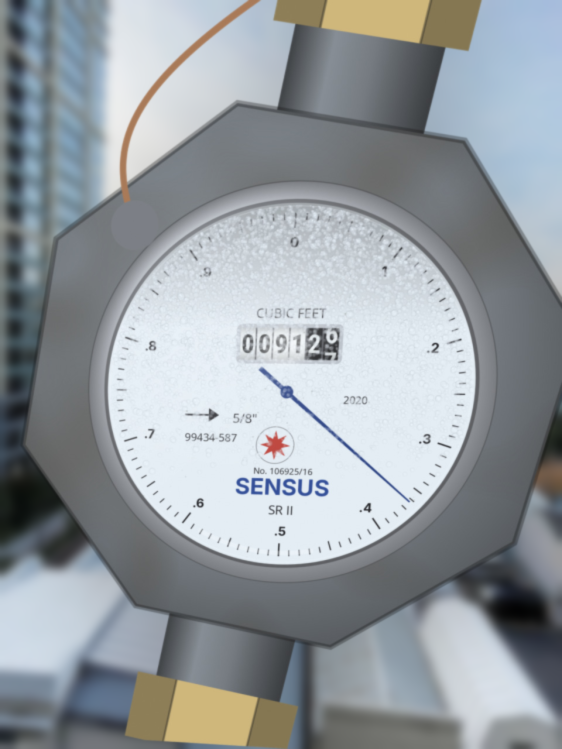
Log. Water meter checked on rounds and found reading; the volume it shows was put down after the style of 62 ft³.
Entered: 9126.36 ft³
